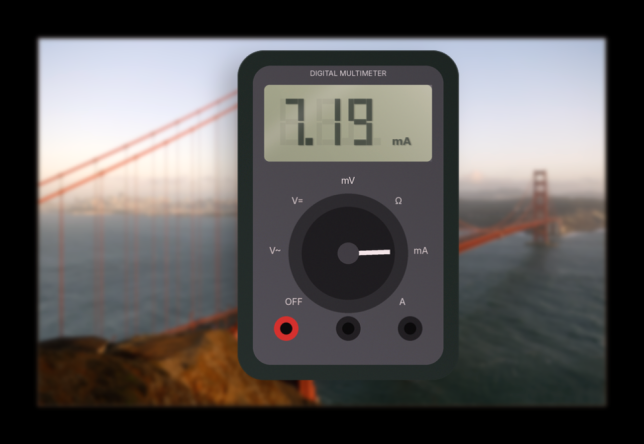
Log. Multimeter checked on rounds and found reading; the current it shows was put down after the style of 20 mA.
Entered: 7.19 mA
